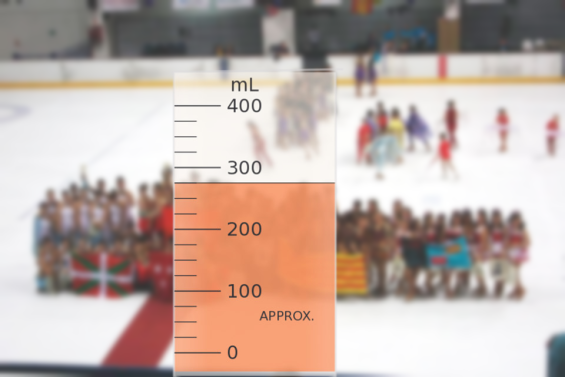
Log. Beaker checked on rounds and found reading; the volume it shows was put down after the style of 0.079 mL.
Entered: 275 mL
